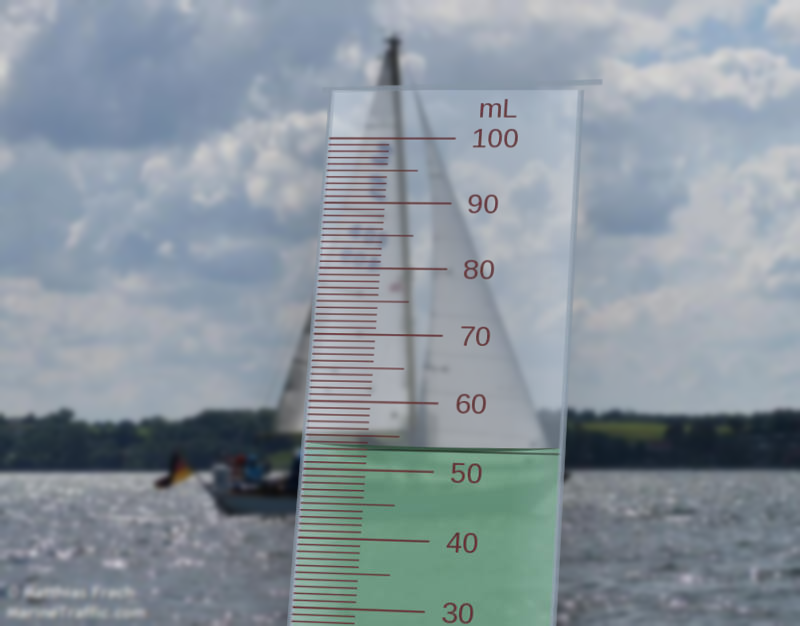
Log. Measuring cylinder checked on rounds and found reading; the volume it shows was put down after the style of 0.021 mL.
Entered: 53 mL
